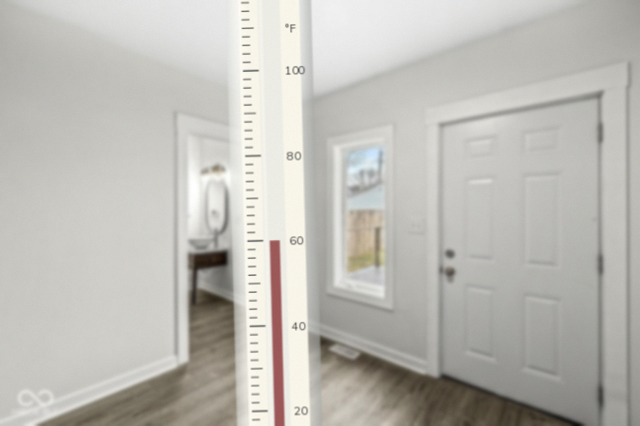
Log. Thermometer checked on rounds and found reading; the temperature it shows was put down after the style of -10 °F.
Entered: 60 °F
